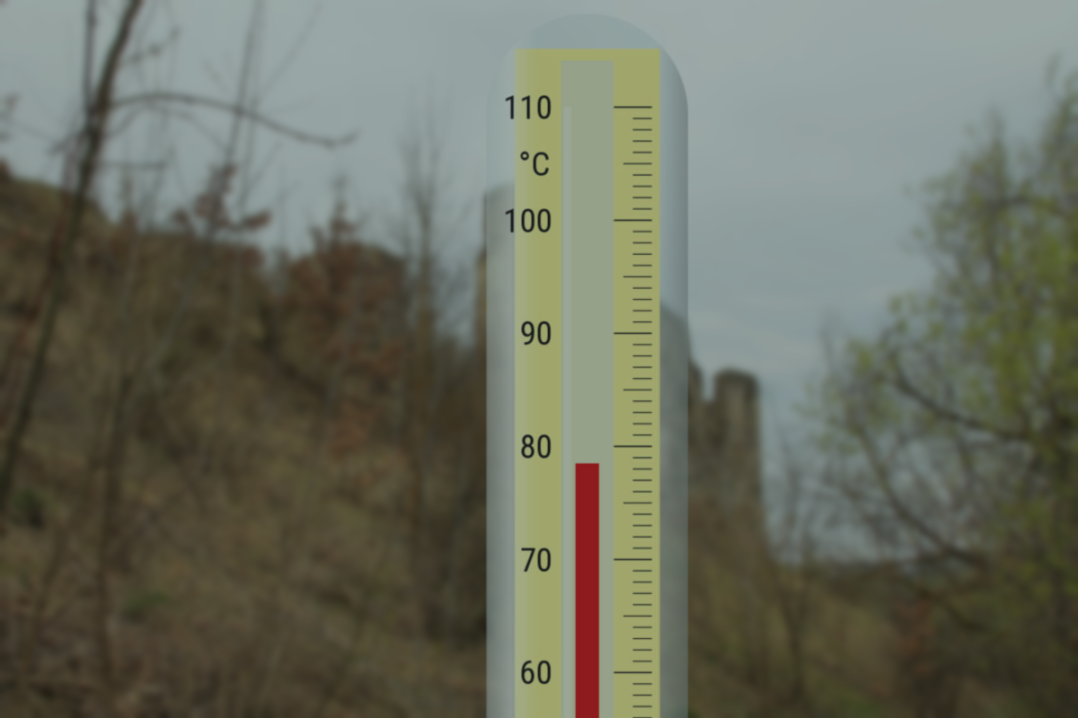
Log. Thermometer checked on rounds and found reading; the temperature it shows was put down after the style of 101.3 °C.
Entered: 78.5 °C
